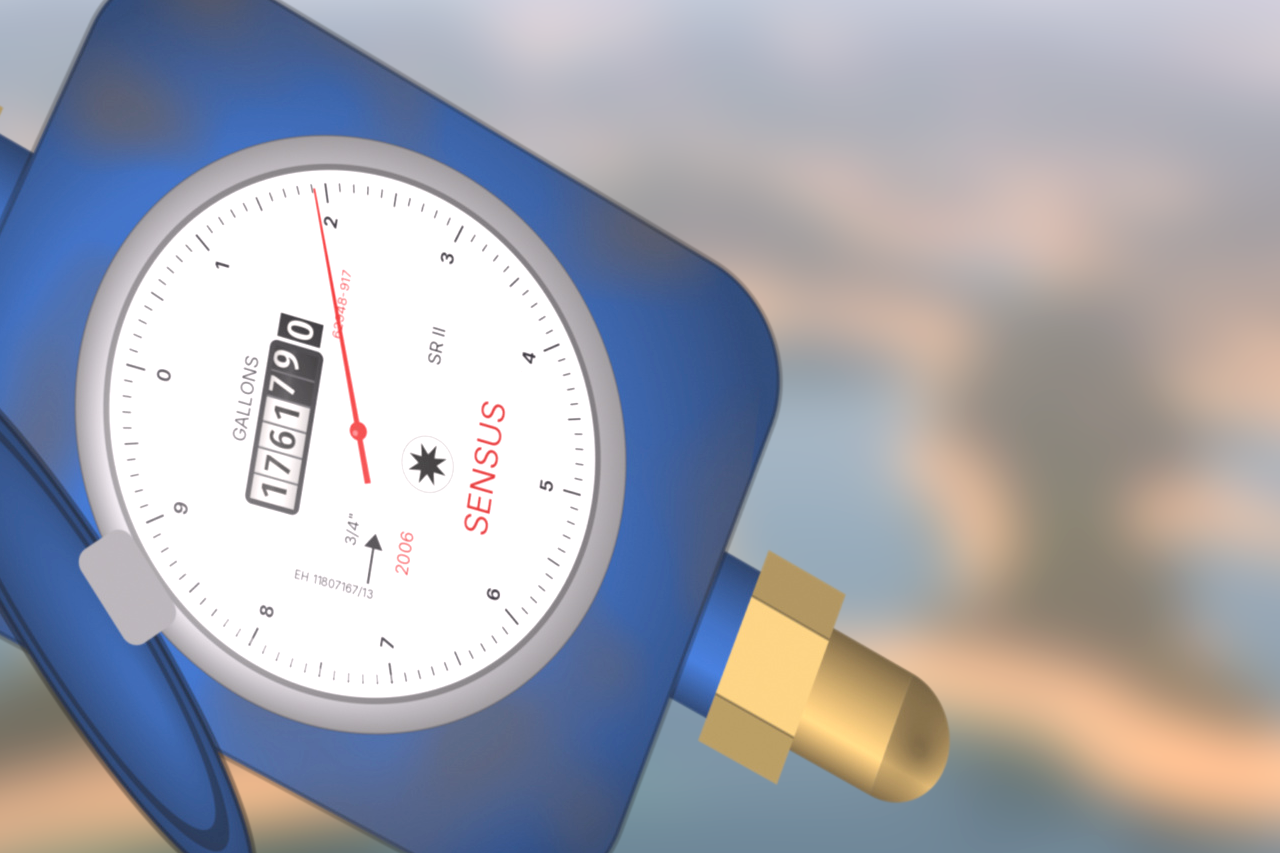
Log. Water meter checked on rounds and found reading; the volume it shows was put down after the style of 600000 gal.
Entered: 1761791.9 gal
